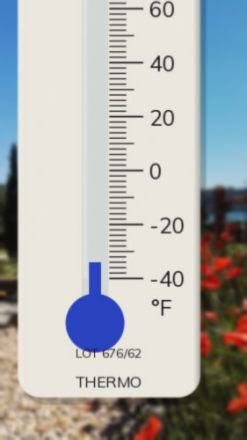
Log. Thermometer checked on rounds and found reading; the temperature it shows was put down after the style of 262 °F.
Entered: -34 °F
